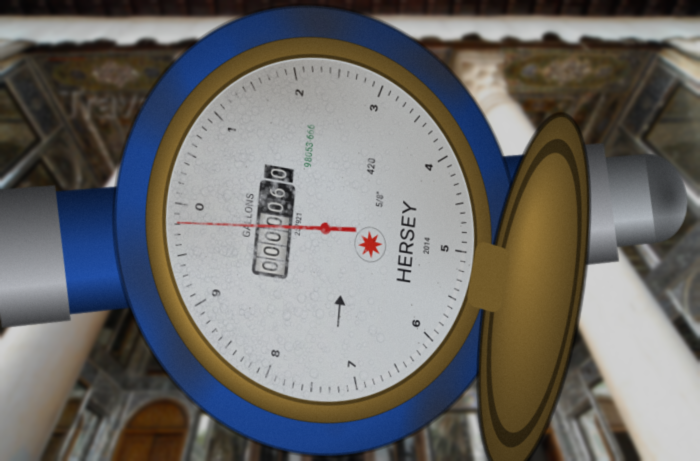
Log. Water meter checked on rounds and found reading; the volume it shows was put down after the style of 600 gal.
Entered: 59.8 gal
